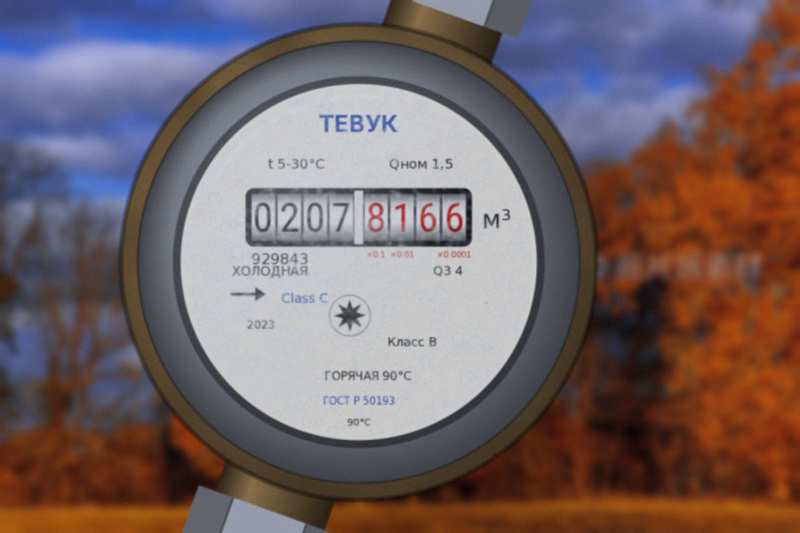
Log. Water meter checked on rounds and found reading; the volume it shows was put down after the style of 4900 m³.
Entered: 207.8166 m³
